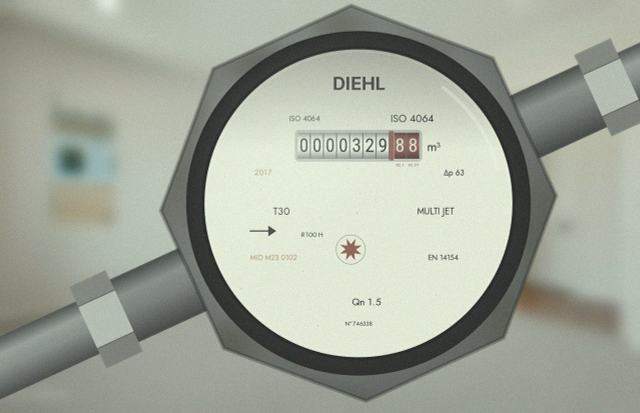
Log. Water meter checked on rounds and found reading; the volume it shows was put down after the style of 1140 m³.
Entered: 329.88 m³
